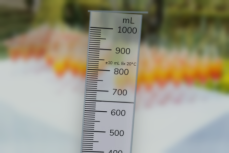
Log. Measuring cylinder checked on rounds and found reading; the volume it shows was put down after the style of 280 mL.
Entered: 650 mL
